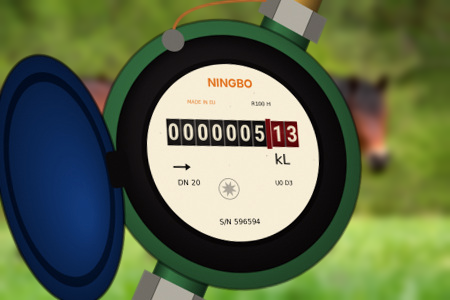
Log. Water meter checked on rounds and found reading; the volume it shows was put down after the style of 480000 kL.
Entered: 5.13 kL
